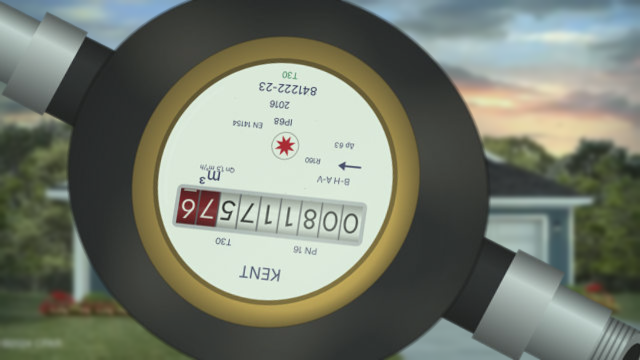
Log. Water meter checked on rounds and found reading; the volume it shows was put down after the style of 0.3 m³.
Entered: 81175.76 m³
